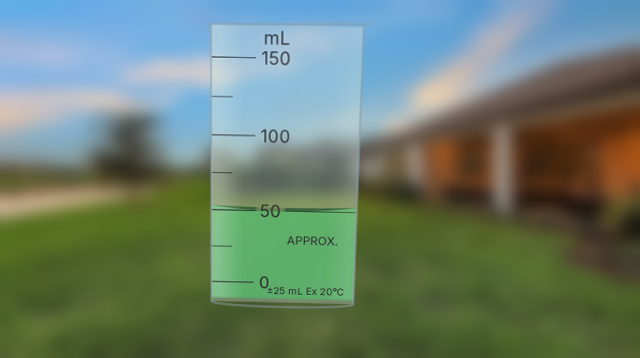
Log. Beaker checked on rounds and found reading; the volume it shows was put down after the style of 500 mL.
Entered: 50 mL
